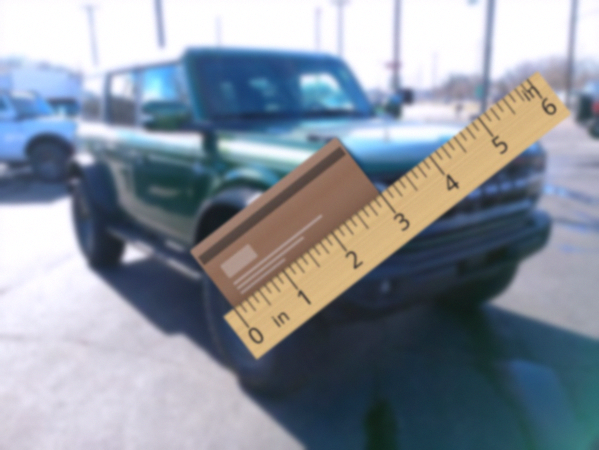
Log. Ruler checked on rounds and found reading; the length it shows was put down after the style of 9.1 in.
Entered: 3 in
